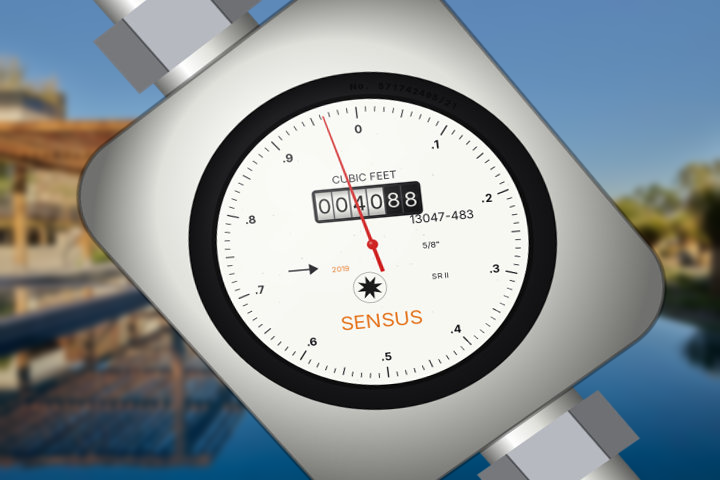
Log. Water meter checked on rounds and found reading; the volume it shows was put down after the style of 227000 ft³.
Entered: 4087.96 ft³
